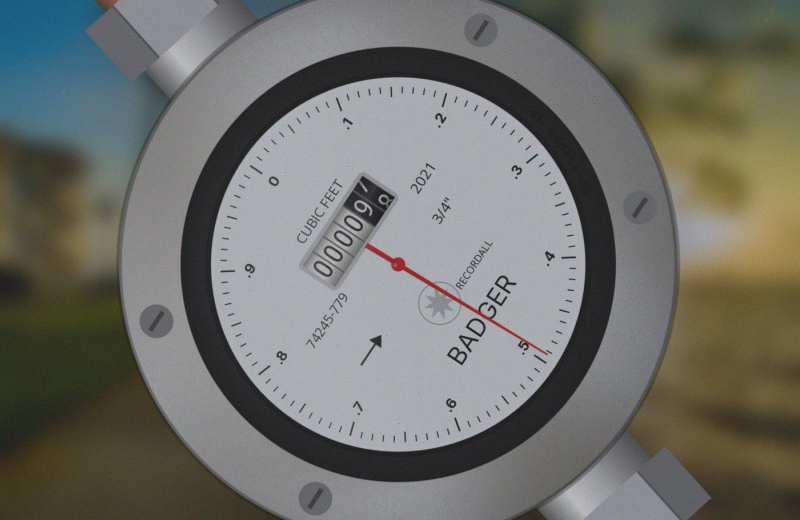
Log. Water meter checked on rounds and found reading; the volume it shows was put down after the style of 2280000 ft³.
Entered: 97.49 ft³
